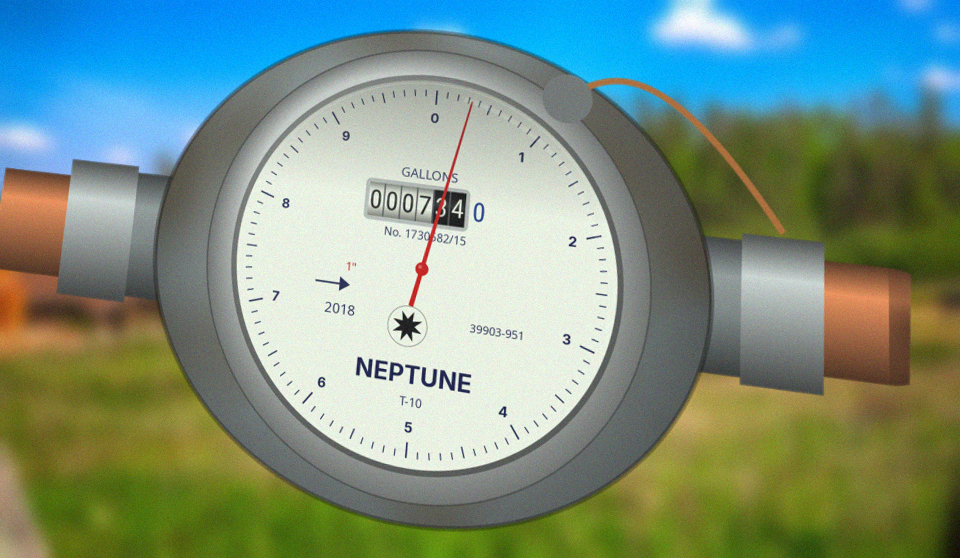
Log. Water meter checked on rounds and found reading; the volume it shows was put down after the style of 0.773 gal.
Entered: 7340.3 gal
